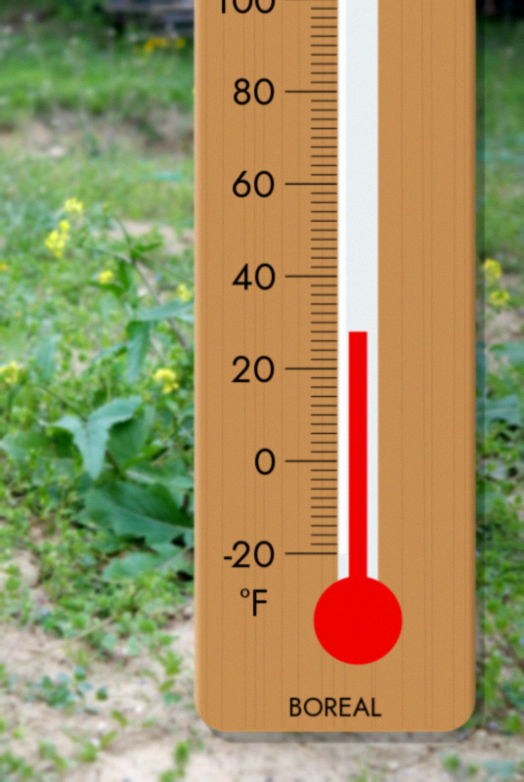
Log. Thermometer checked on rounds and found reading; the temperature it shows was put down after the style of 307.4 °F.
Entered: 28 °F
